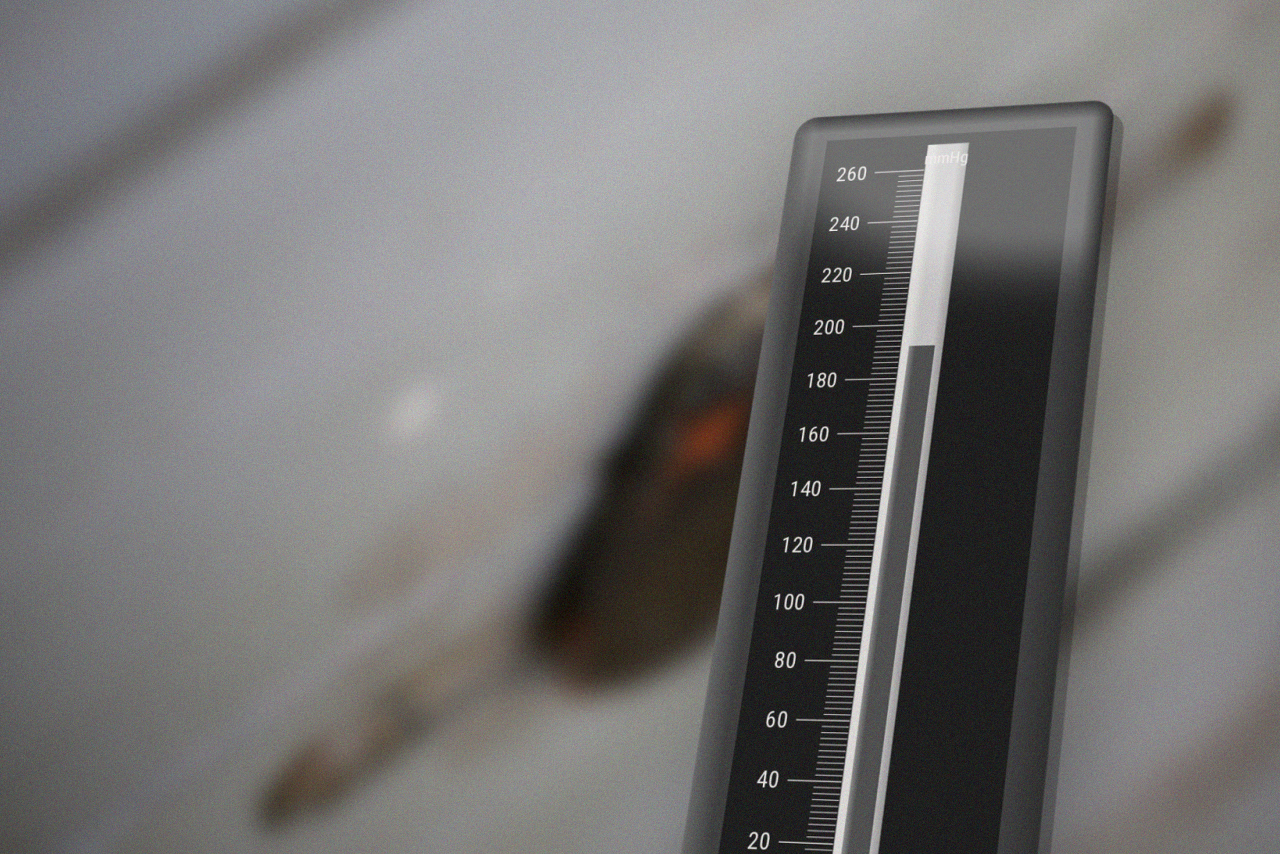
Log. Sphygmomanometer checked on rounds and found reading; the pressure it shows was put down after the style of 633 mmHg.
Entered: 192 mmHg
